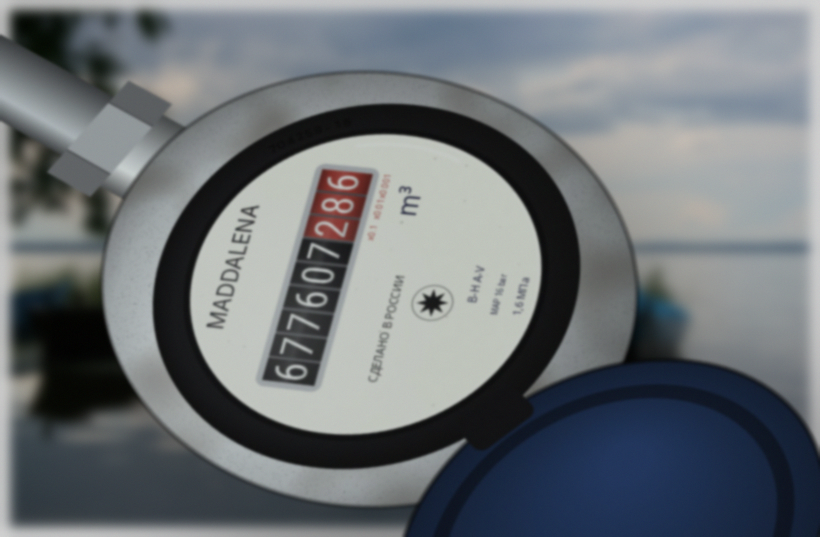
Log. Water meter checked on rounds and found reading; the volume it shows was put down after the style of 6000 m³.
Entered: 677607.286 m³
